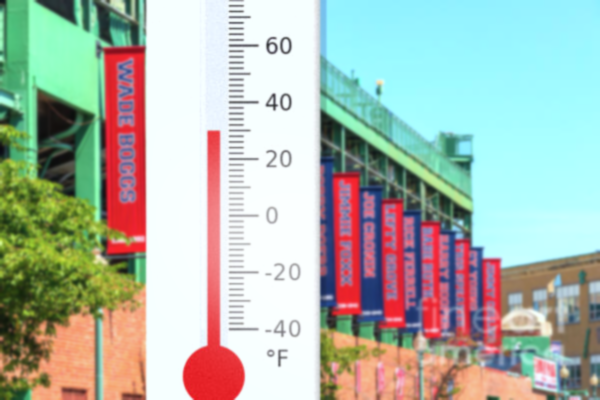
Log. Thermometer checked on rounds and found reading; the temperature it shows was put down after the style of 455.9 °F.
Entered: 30 °F
